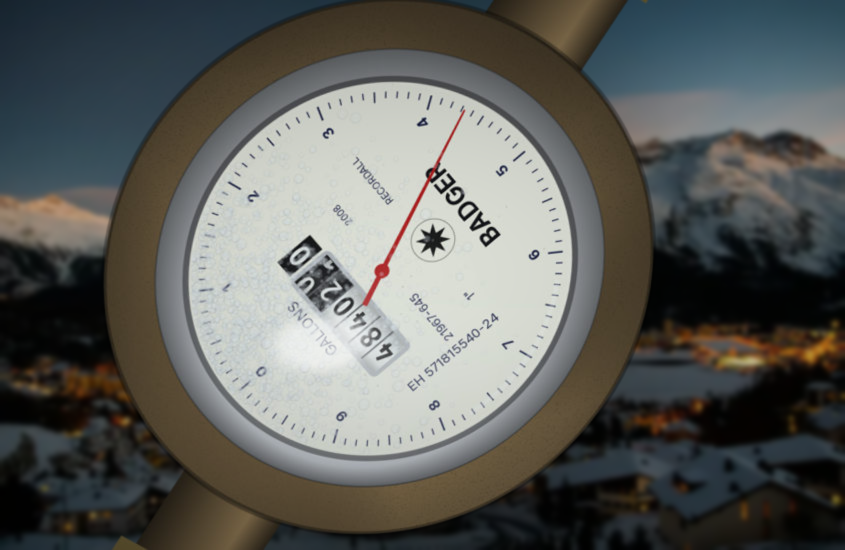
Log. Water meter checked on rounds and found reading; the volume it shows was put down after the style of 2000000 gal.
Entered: 4840204.3 gal
